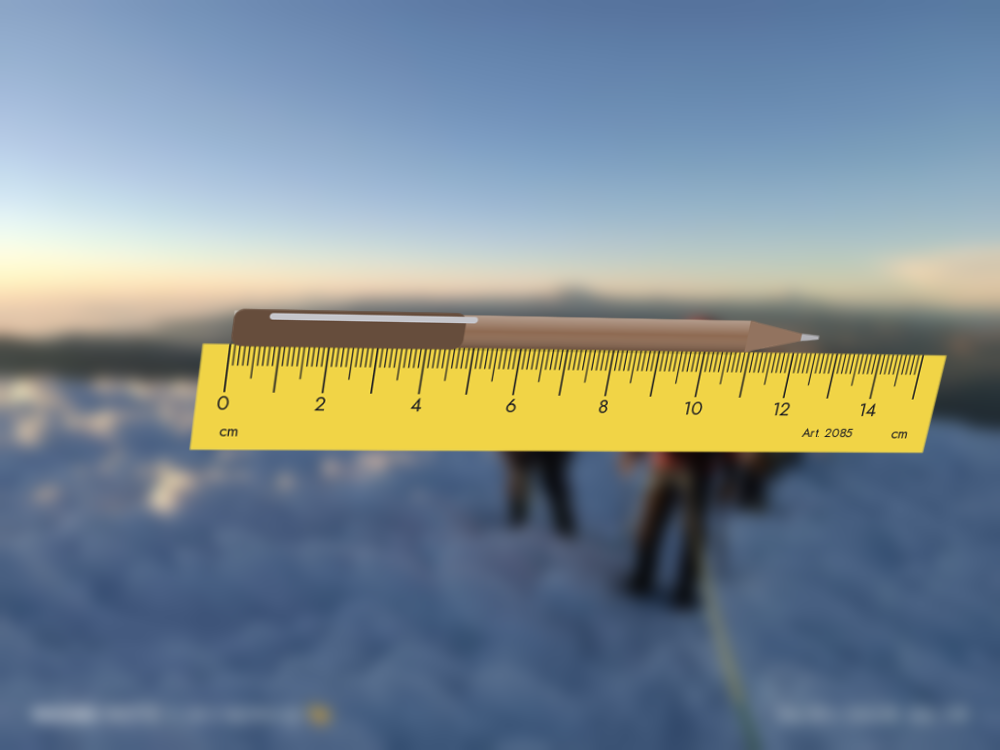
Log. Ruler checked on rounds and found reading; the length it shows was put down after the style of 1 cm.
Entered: 12.5 cm
